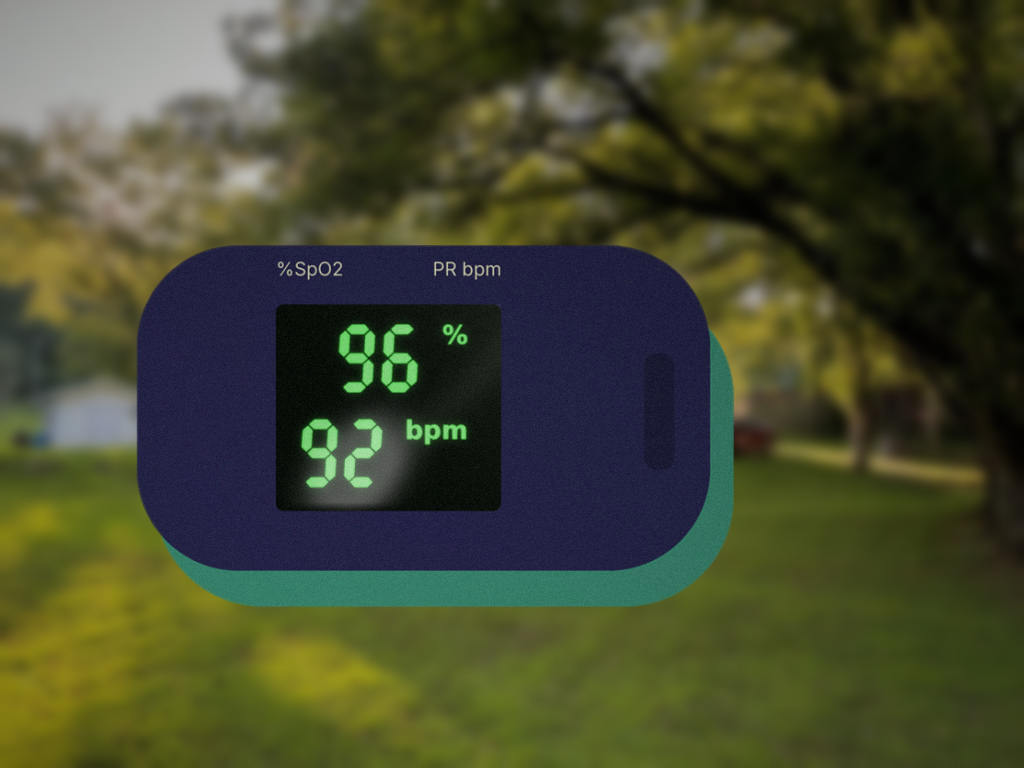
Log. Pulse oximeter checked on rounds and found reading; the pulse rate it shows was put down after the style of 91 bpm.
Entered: 92 bpm
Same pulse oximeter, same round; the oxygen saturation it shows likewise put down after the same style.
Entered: 96 %
